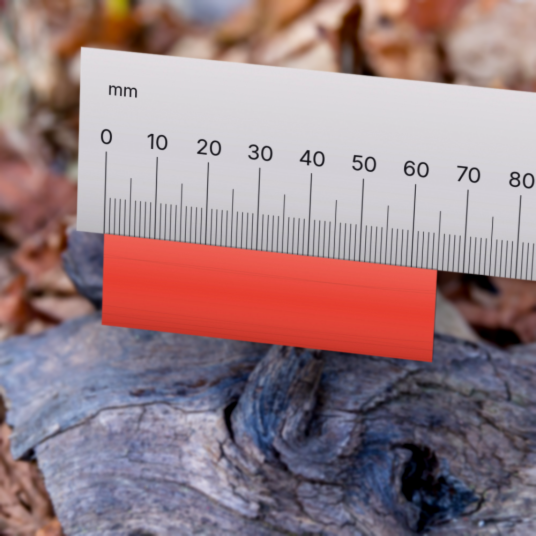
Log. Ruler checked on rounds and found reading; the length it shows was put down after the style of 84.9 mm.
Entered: 65 mm
